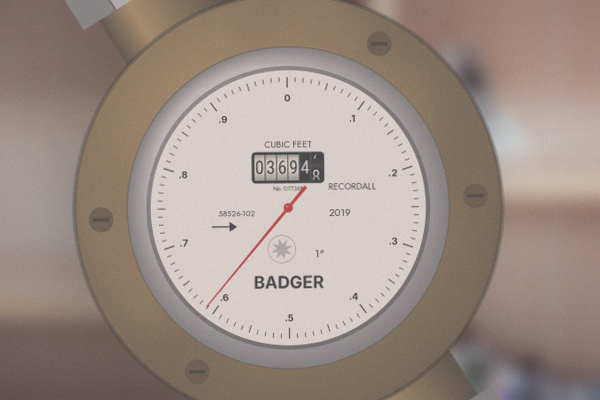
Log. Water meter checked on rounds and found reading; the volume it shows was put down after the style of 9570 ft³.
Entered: 36947.61 ft³
